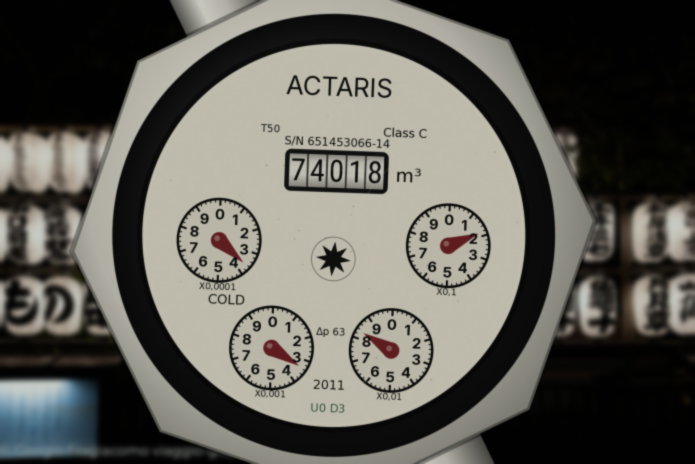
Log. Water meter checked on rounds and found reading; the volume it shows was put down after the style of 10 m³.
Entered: 74018.1833 m³
